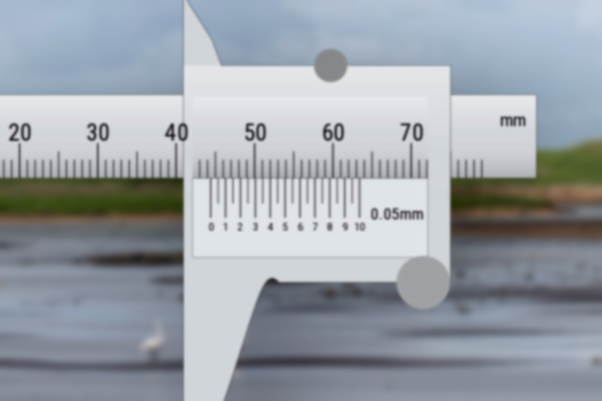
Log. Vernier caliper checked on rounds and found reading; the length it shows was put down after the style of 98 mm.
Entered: 44.4 mm
